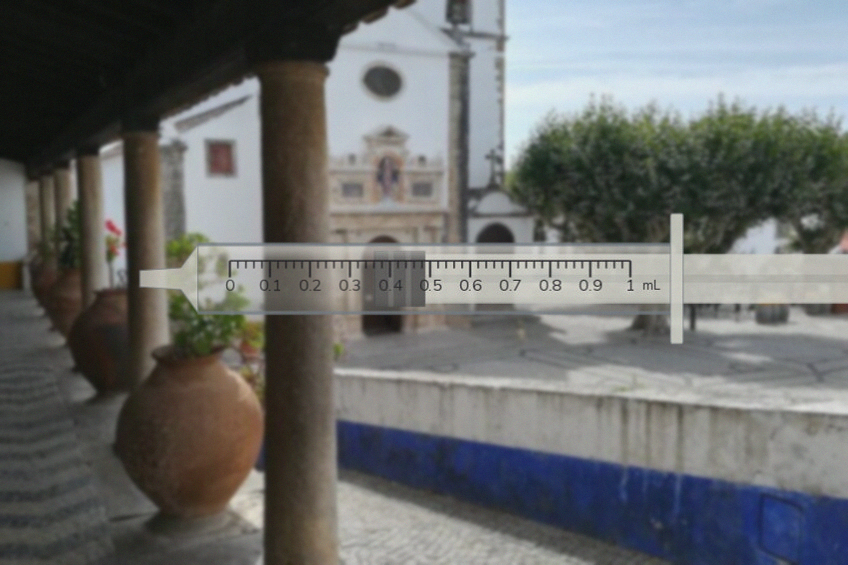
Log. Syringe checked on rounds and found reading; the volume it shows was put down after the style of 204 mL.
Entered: 0.36 mL
